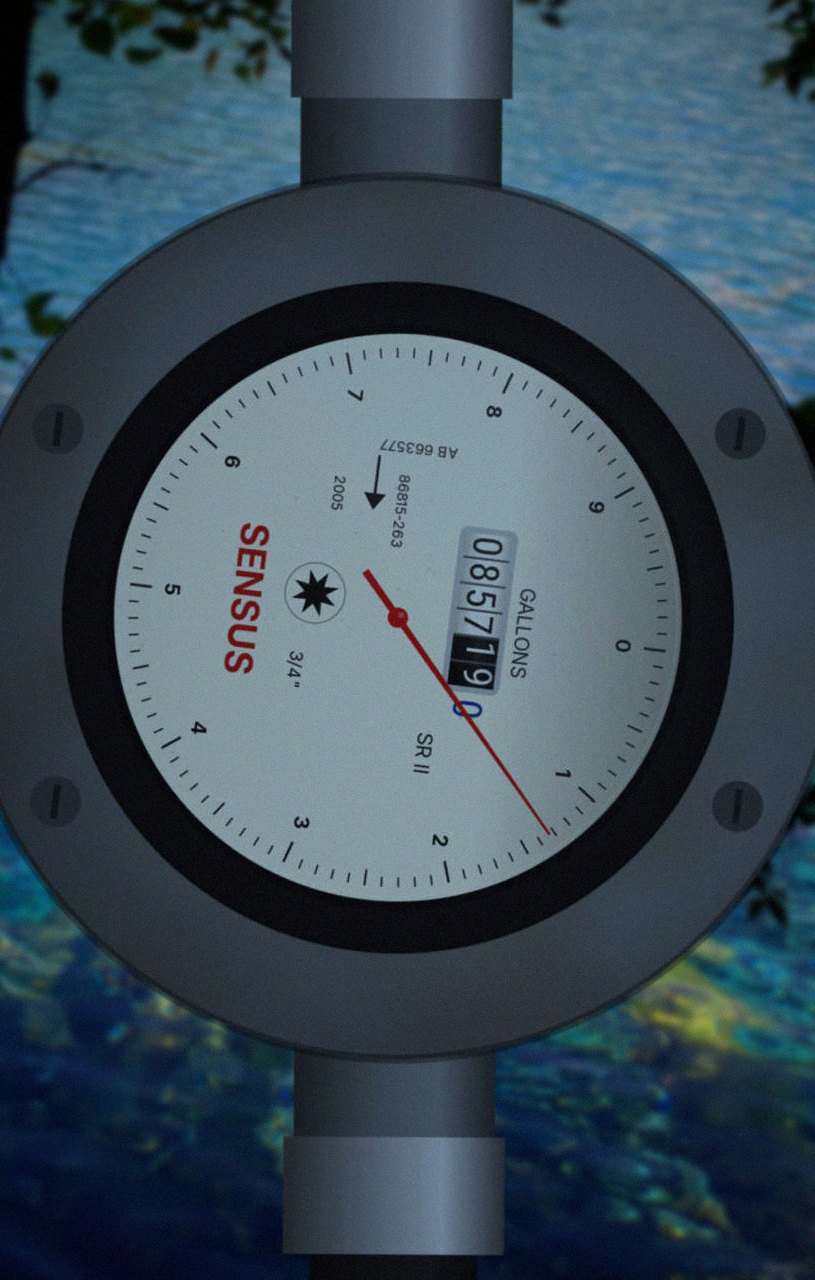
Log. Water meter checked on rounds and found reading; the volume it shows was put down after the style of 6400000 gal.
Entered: 857191.3 gal
